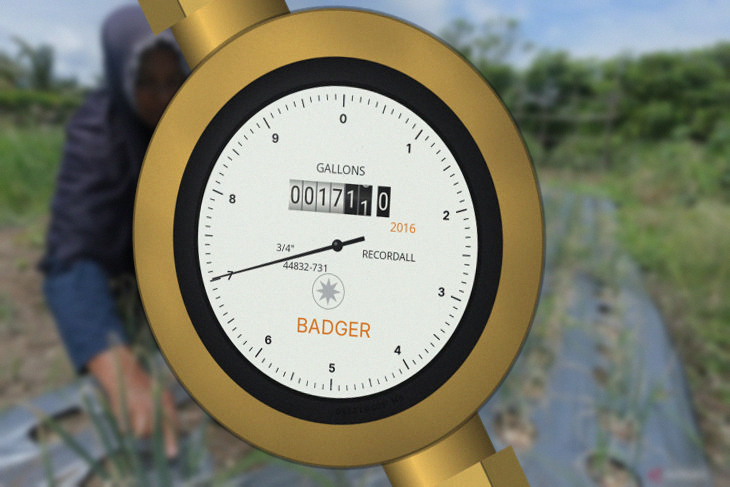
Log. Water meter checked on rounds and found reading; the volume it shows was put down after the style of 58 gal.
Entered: 17107.0 gal
